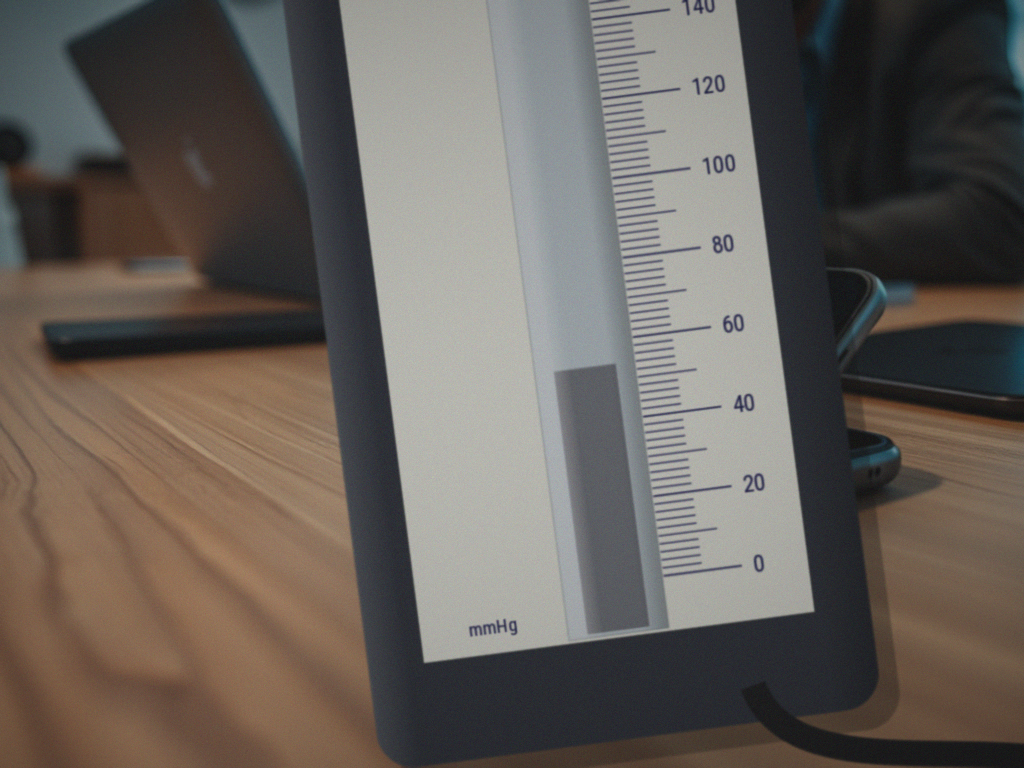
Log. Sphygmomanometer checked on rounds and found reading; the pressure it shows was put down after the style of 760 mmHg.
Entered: 54 mmHg
